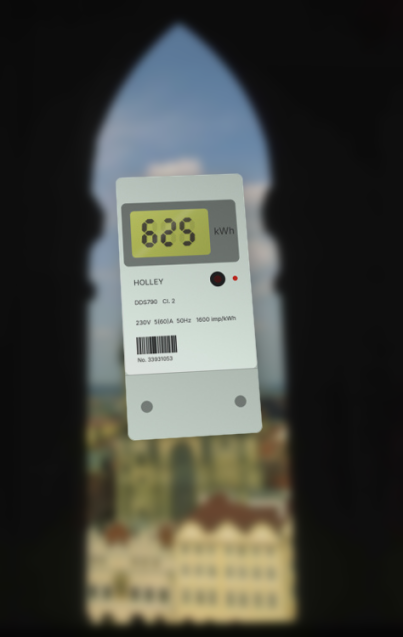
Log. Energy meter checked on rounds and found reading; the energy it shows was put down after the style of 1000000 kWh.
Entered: 625 kWh
